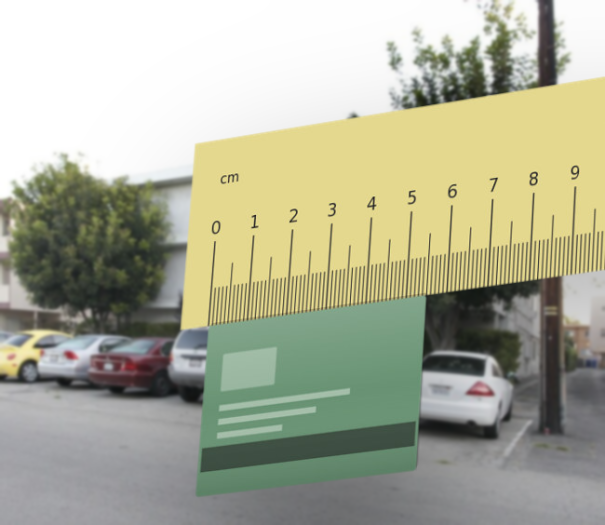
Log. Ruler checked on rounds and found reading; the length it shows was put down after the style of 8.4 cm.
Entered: 5.5 cm
